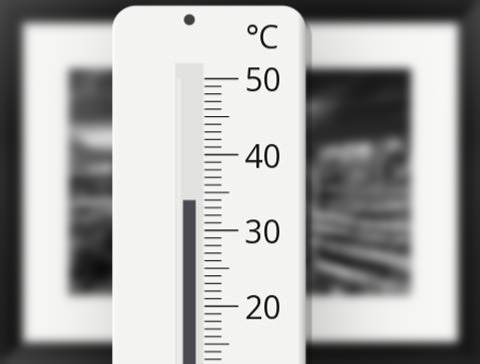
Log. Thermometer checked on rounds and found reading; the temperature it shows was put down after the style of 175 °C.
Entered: 34 °C
